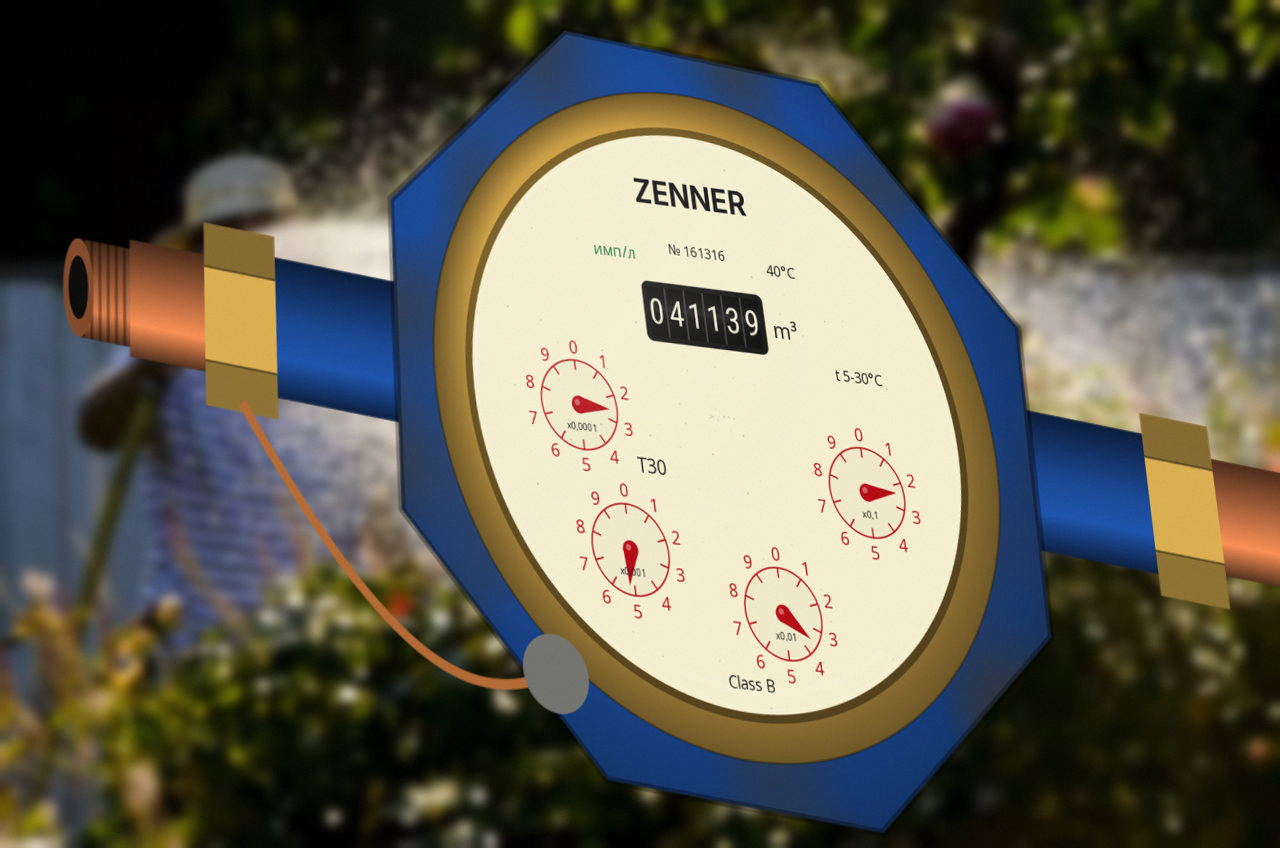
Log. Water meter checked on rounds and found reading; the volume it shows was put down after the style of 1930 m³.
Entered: 41139.2352 m³
